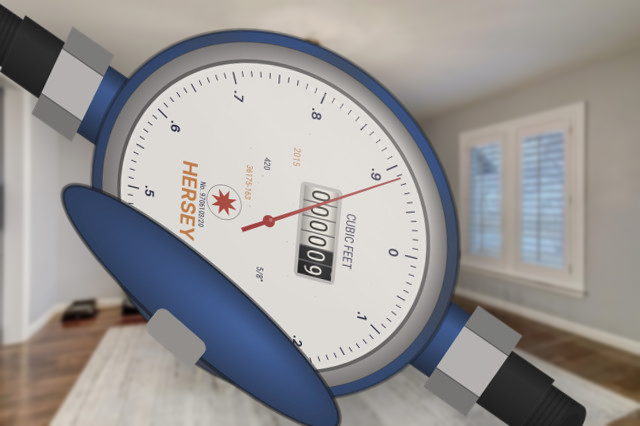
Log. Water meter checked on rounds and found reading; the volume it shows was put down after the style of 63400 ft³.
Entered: 8.91 ft³
